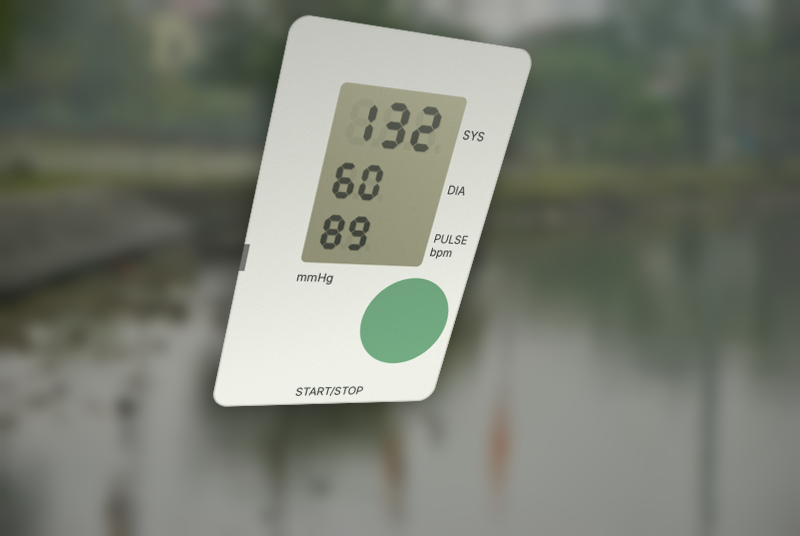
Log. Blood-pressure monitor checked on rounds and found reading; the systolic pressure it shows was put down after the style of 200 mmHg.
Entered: 132 mmHg
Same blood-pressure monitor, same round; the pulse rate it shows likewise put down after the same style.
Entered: 89 bpm
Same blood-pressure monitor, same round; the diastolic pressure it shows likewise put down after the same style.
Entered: 60 mmHg
